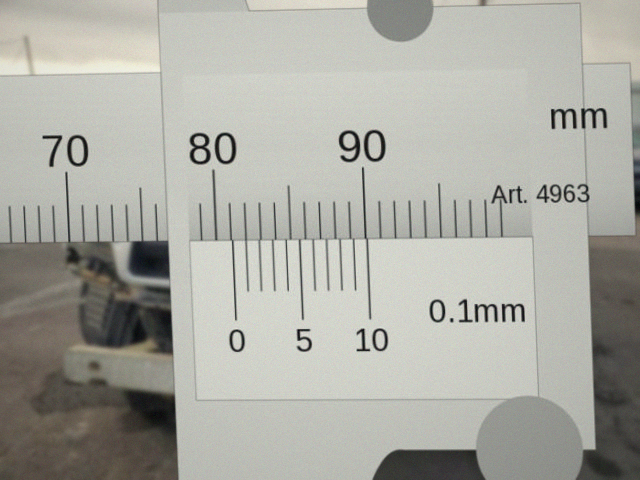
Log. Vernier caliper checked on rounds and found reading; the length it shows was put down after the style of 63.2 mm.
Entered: 81.1 mm
